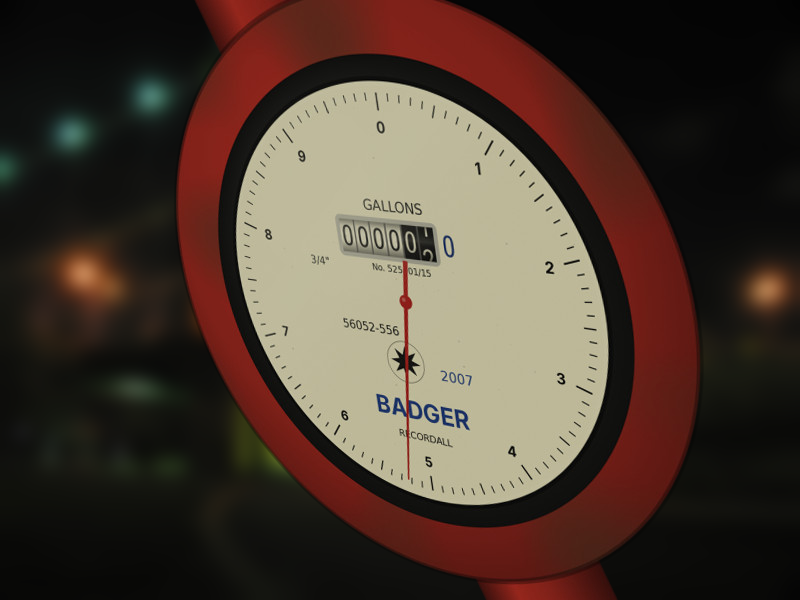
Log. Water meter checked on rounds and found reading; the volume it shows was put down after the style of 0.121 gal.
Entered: 15.2 gal
